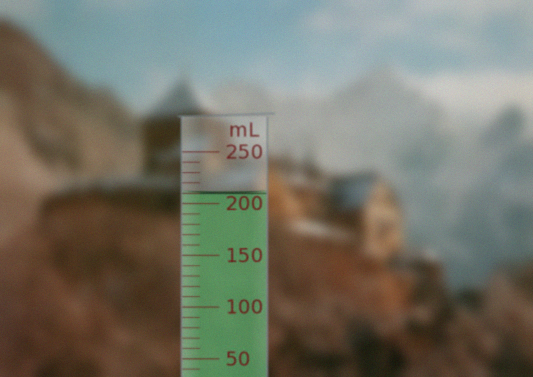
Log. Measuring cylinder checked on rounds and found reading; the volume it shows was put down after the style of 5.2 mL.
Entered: 210 mL
